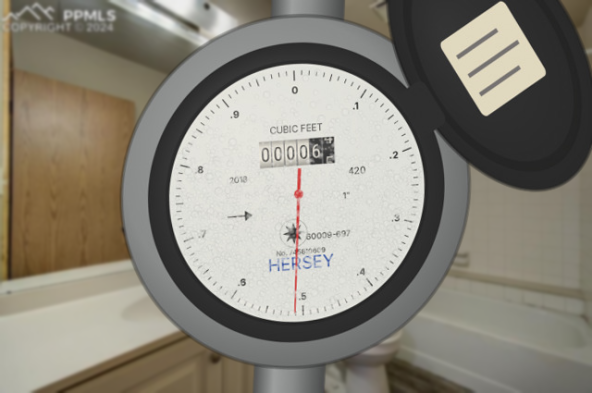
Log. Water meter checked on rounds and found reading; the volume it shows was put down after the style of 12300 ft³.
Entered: 64.51 ft³
